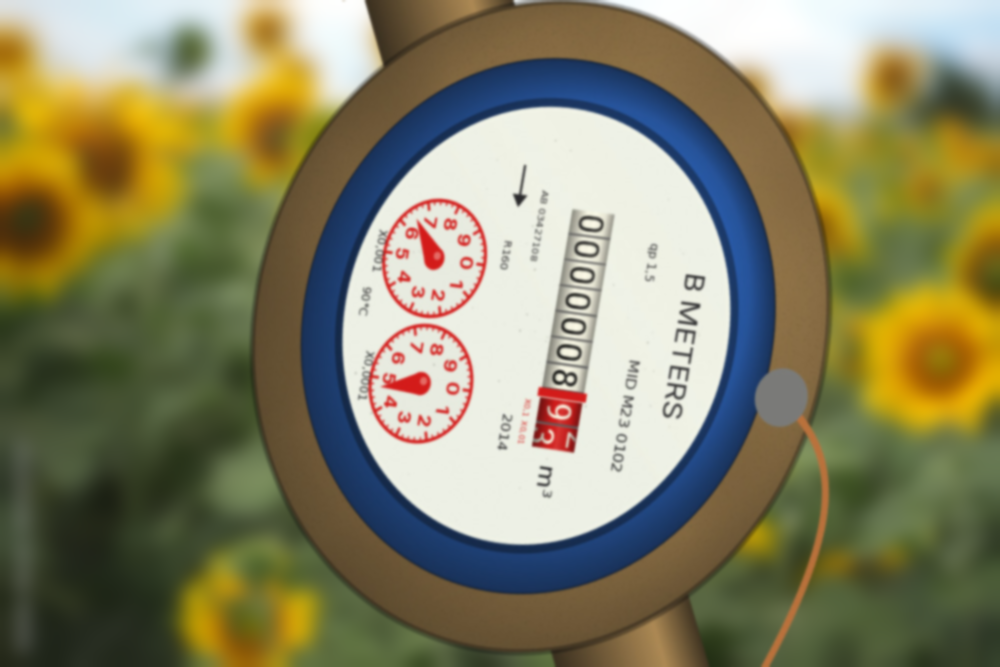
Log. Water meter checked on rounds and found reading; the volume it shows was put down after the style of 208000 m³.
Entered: 8.9264 m³
